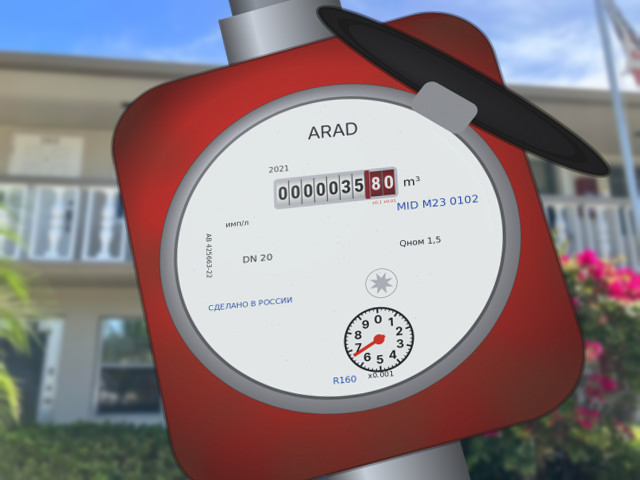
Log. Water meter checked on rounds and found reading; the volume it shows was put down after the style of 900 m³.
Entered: 35.806 m³
